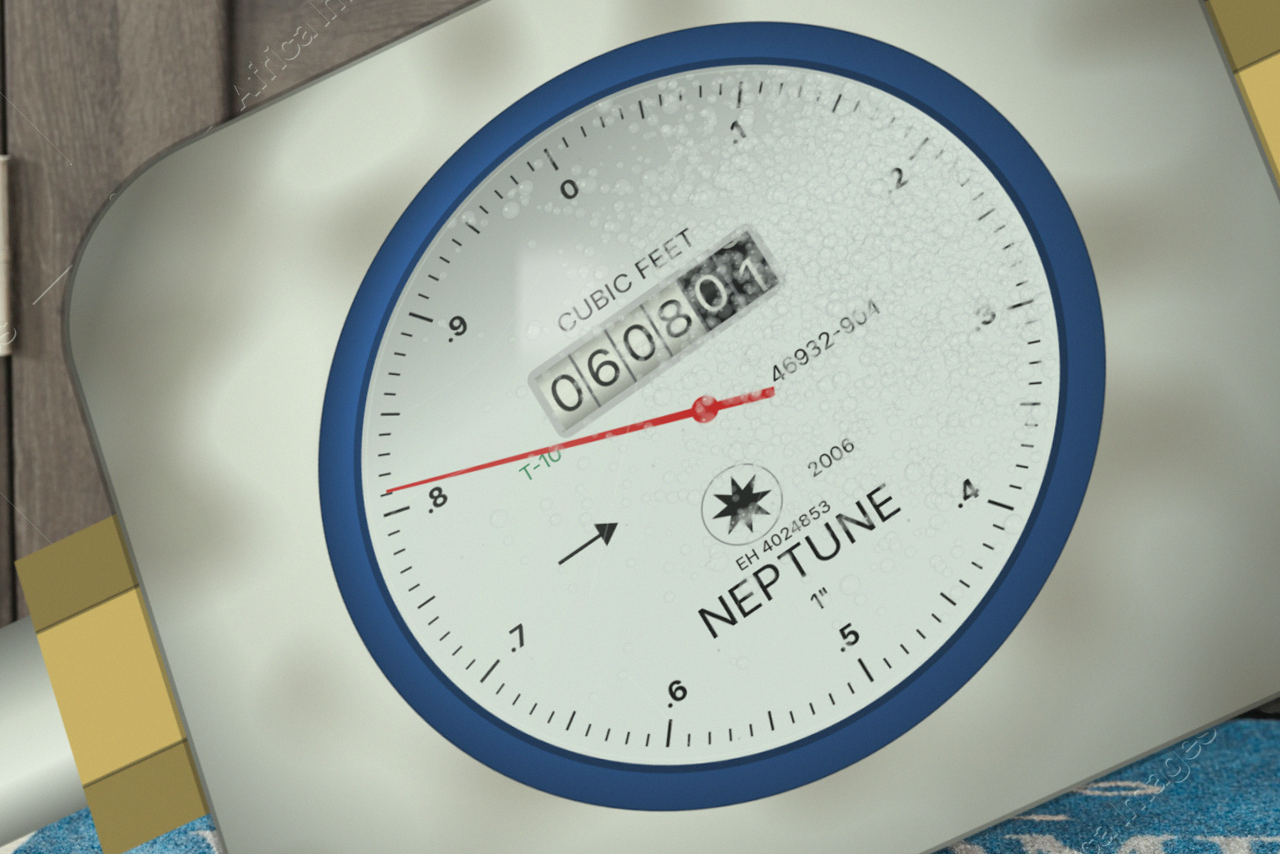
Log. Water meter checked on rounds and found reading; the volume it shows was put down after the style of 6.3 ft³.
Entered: 60800.81 ft³
